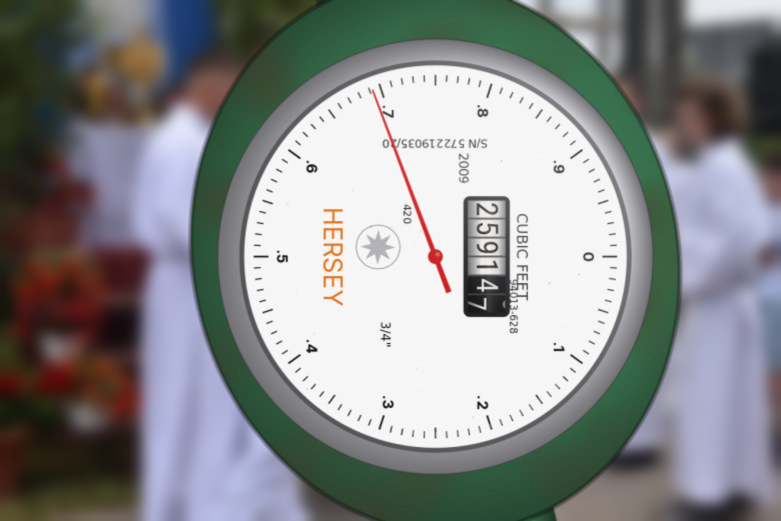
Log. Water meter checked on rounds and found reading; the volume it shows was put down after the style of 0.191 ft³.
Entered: 259146.69 ft³
